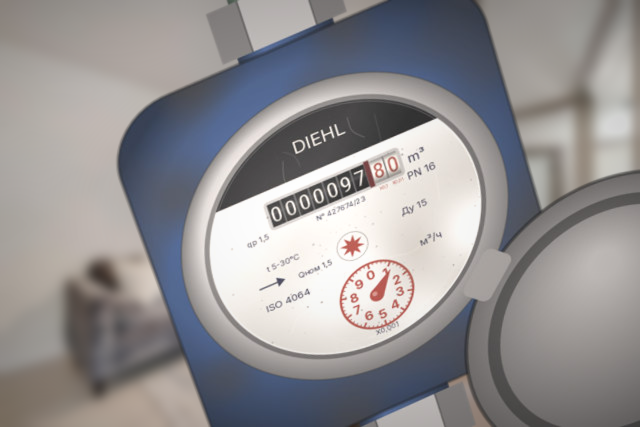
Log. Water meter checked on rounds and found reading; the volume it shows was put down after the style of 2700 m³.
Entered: 97.801 m³
